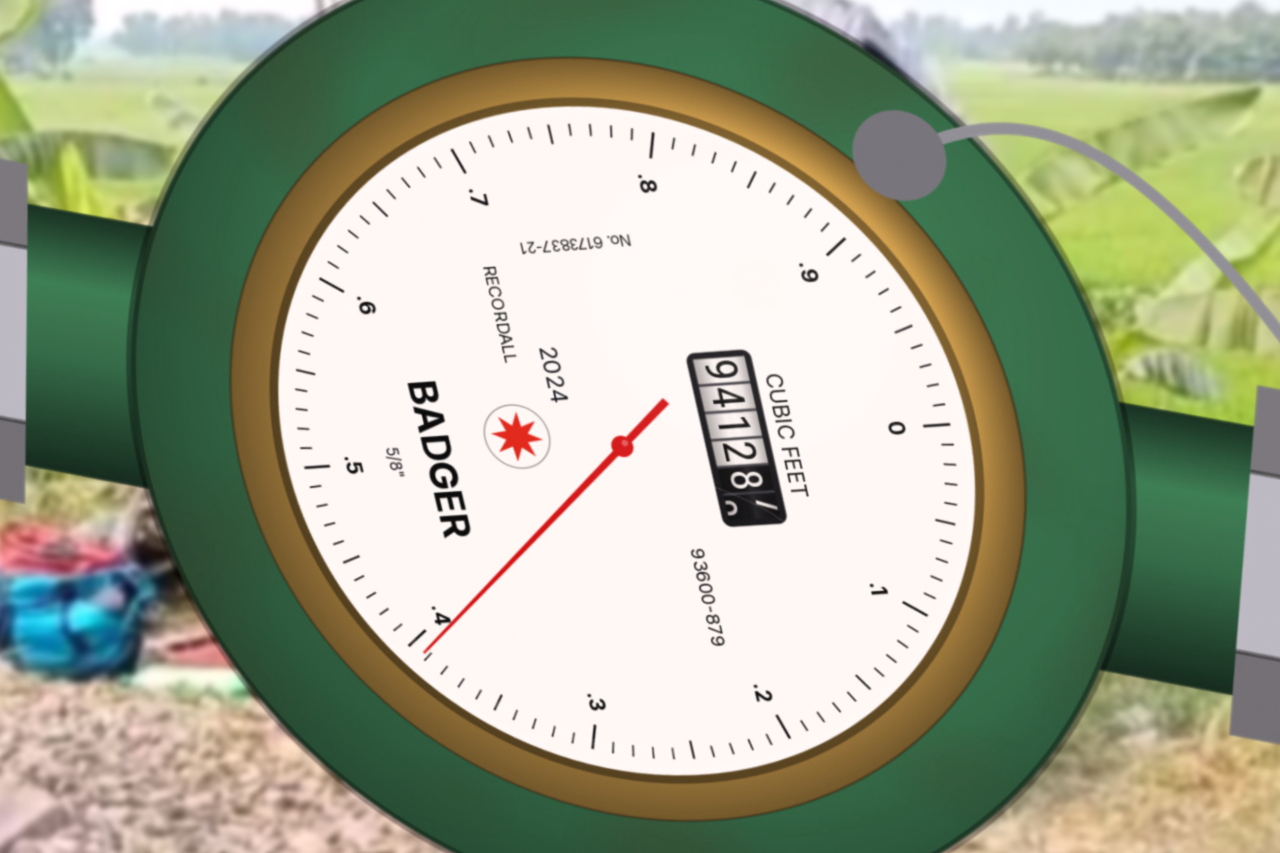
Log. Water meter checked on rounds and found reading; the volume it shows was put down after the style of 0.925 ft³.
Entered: 941287.39 ft³
